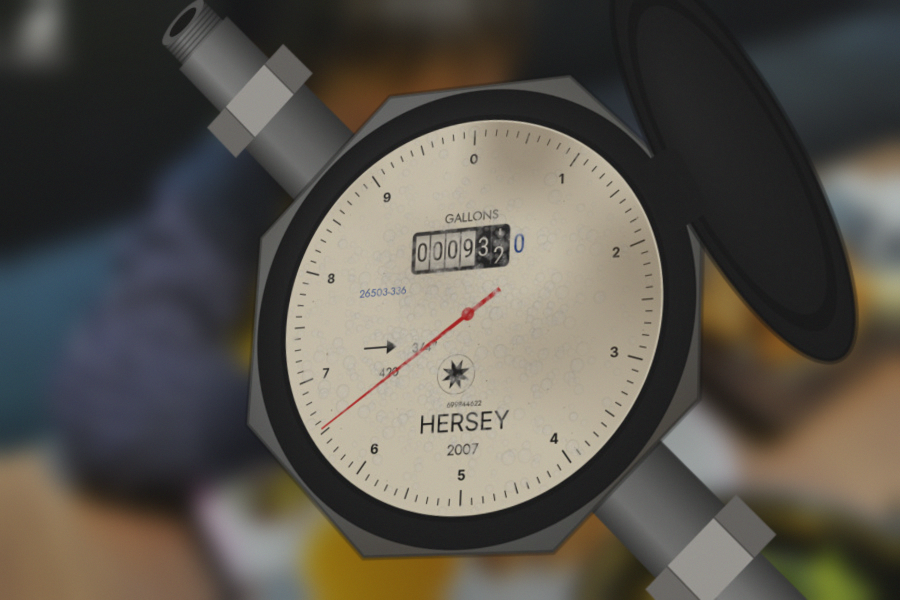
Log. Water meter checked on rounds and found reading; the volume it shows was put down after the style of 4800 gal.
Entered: 9316.5 gal
